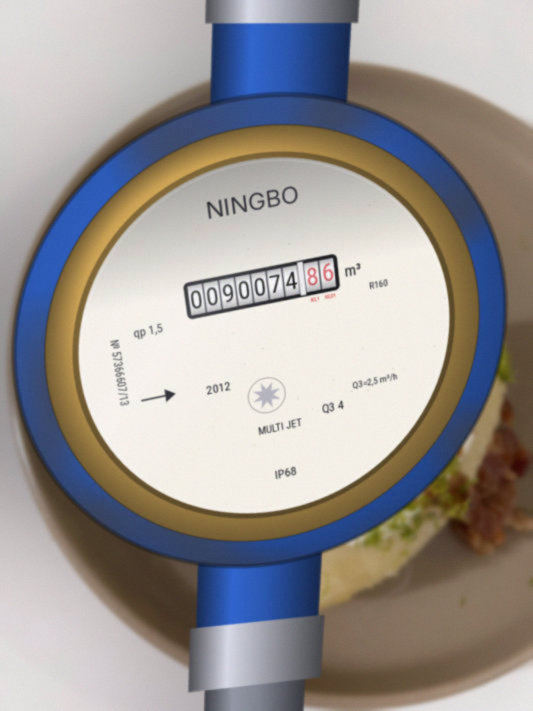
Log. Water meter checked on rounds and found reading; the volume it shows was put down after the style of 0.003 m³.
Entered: 90074.86 m³
